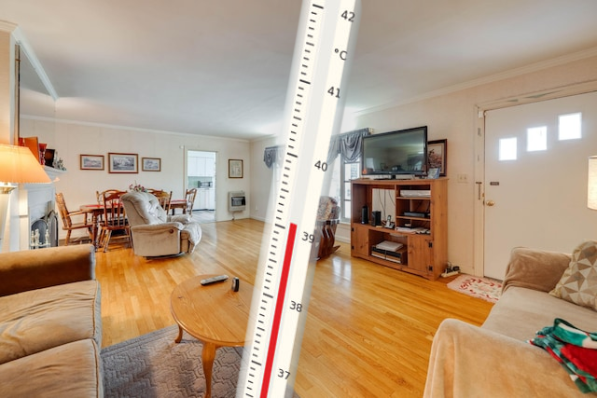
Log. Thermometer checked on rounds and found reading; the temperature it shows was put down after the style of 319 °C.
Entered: 39.1 °C
